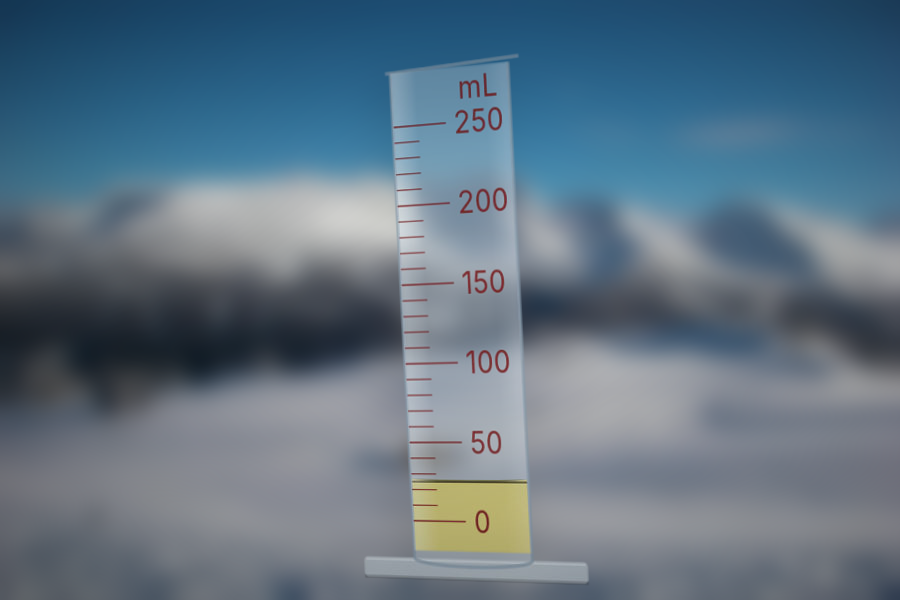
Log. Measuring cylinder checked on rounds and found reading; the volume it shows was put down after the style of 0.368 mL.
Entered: 25 mL
